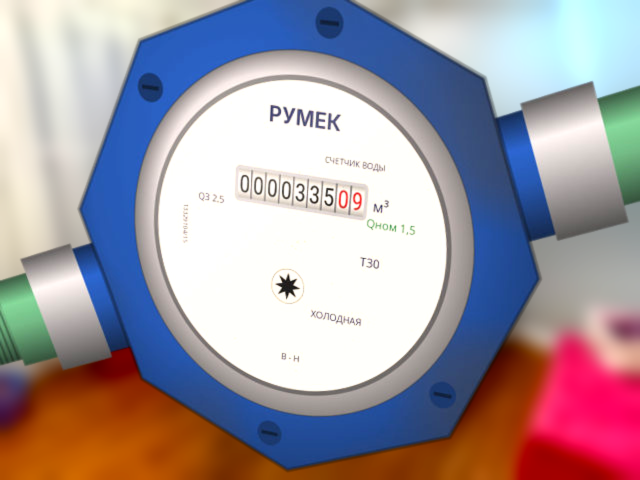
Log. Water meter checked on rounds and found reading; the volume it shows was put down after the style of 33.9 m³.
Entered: 335.09 m³
